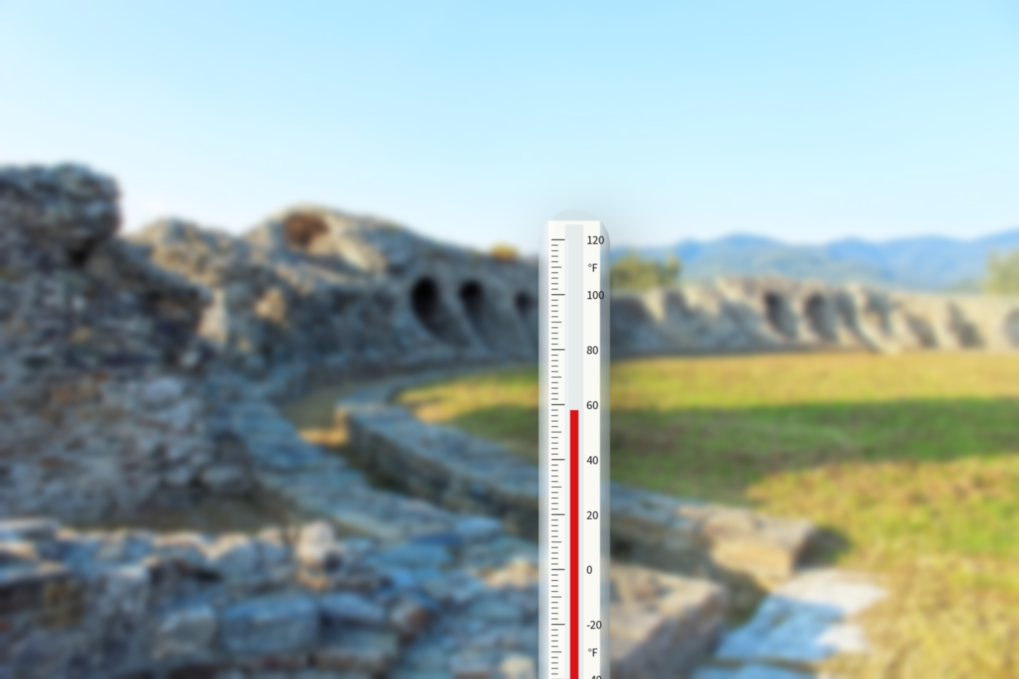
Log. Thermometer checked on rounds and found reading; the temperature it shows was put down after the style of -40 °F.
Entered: 58 °F
